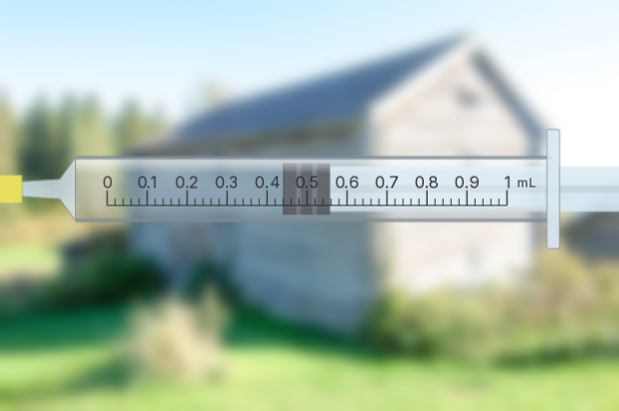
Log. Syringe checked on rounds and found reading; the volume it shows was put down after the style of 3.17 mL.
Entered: 0.44 mL
